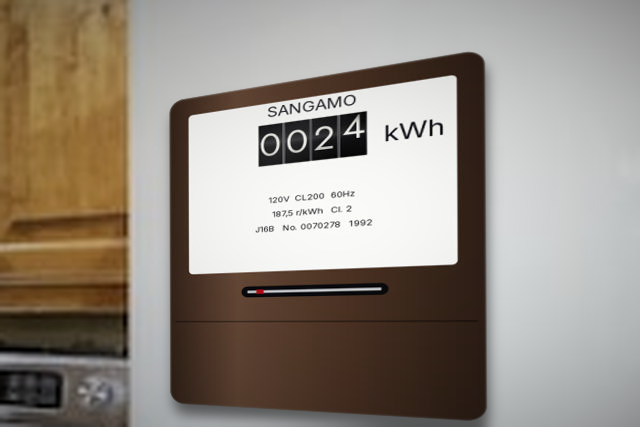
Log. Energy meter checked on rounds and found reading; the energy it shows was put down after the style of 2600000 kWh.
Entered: 24 kWh
